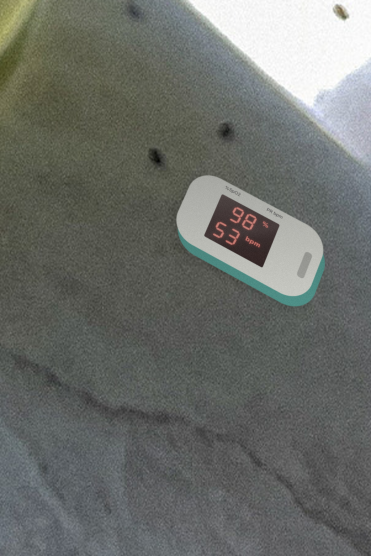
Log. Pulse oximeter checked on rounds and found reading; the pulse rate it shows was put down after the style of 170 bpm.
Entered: 53 bpm
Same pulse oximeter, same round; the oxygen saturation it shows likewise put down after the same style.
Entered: 98 %
